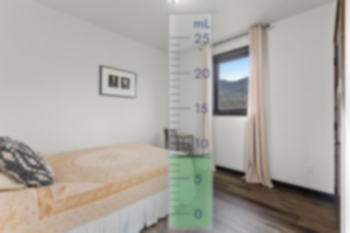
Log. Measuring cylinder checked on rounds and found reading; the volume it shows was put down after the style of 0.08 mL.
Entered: 8 mL
